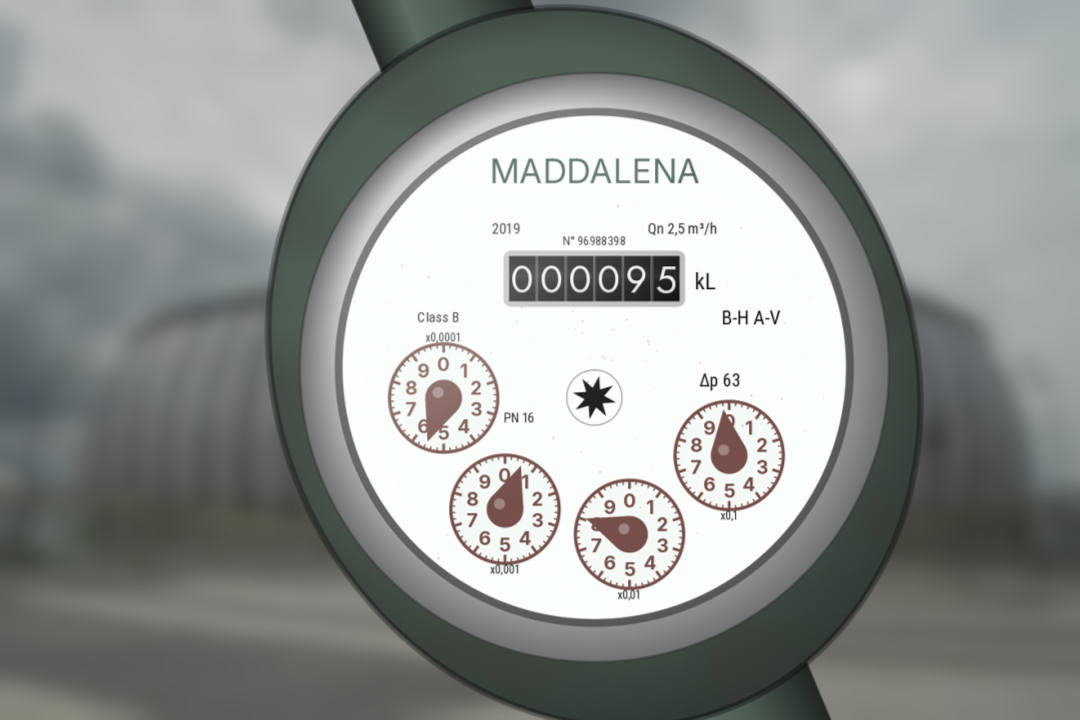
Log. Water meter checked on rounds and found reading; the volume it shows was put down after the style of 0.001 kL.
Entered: 94.9805 kL
